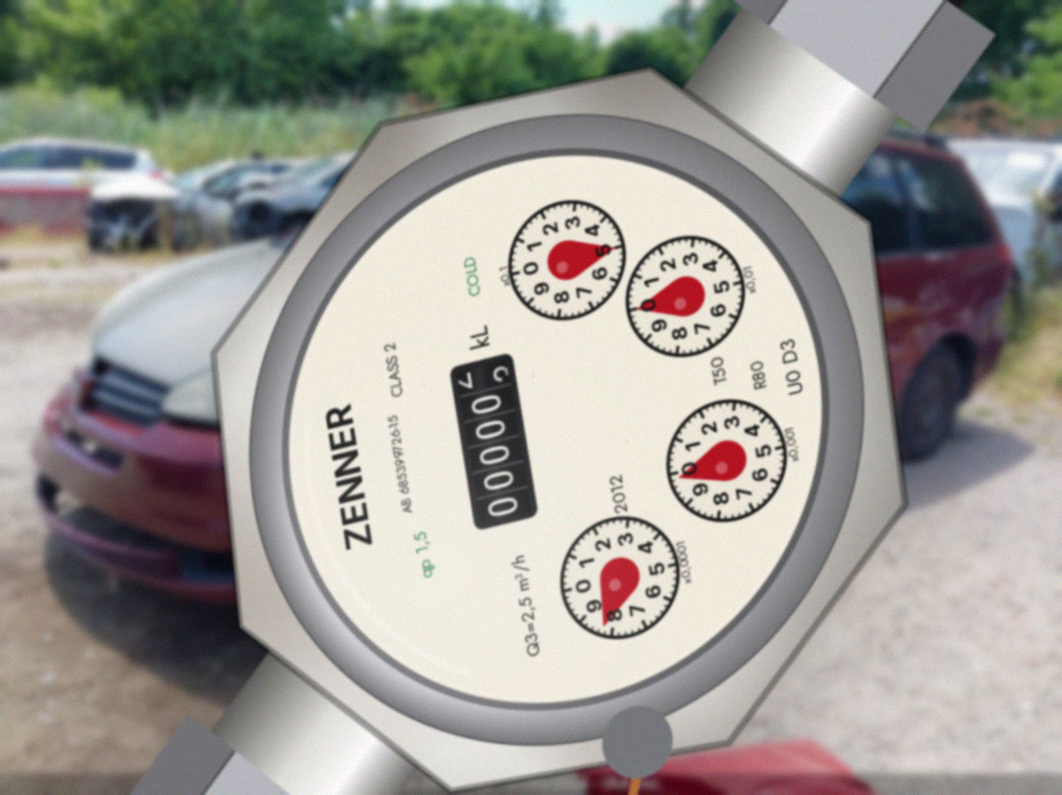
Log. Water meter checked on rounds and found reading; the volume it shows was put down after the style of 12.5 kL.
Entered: 2.4998 kL
